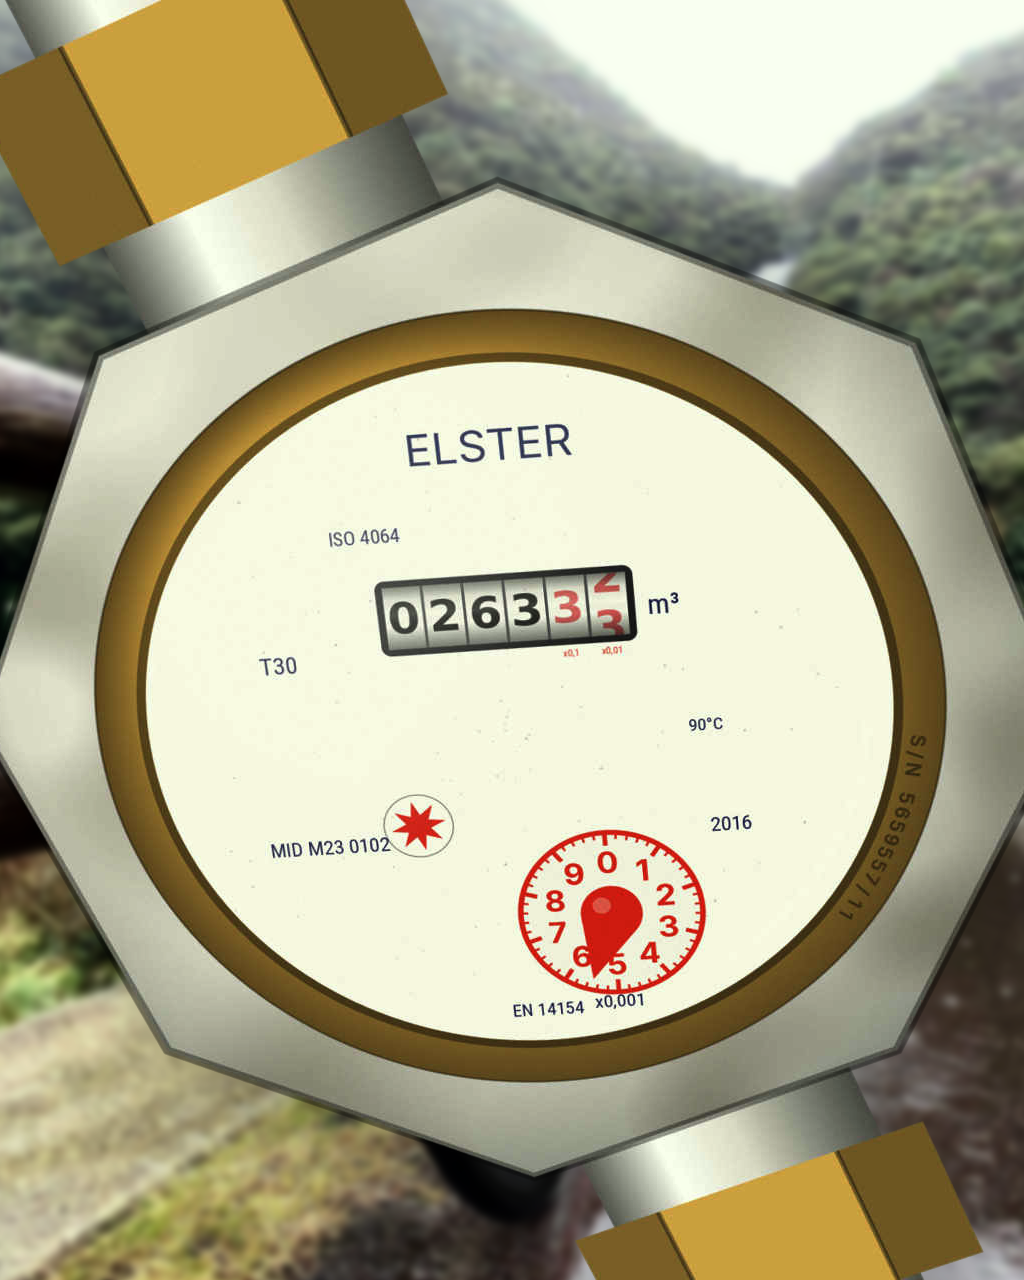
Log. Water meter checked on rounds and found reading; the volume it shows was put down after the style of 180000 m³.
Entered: 263.325 m³
